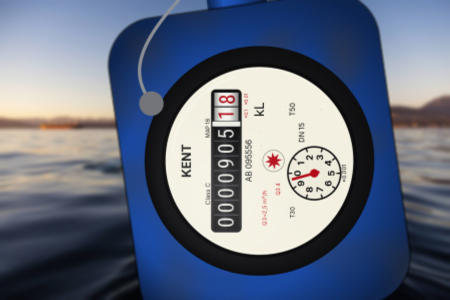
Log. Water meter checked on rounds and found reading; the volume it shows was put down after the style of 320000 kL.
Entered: 905.179 kL
